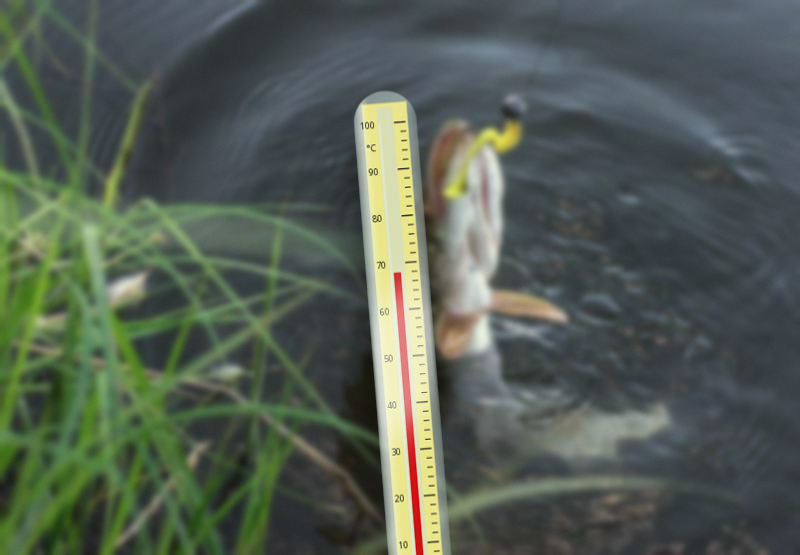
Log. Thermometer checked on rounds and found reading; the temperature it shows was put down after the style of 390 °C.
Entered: 68 °C
